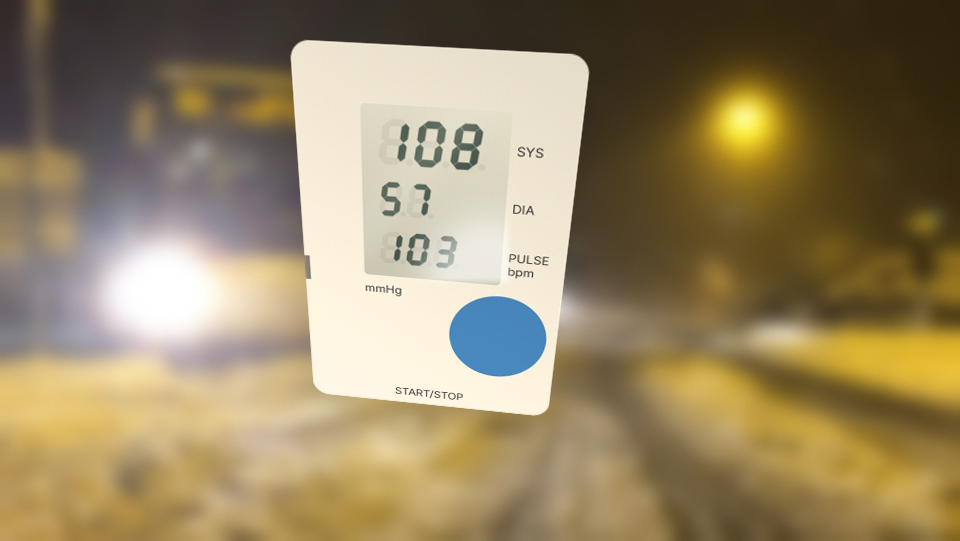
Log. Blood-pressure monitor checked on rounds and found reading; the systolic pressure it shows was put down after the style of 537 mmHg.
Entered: 108 mmHg
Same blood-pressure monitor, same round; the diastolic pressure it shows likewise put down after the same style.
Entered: 57 mmHg
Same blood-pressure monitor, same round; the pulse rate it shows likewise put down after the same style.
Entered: 103 bpm
